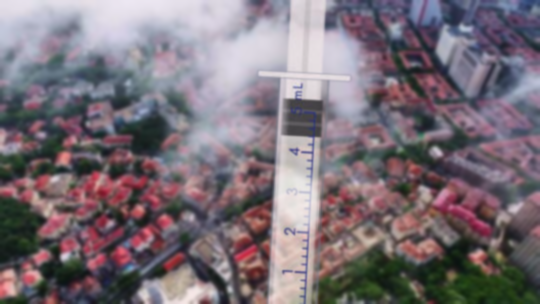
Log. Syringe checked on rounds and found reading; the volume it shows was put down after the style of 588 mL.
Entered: 4.4 mL
